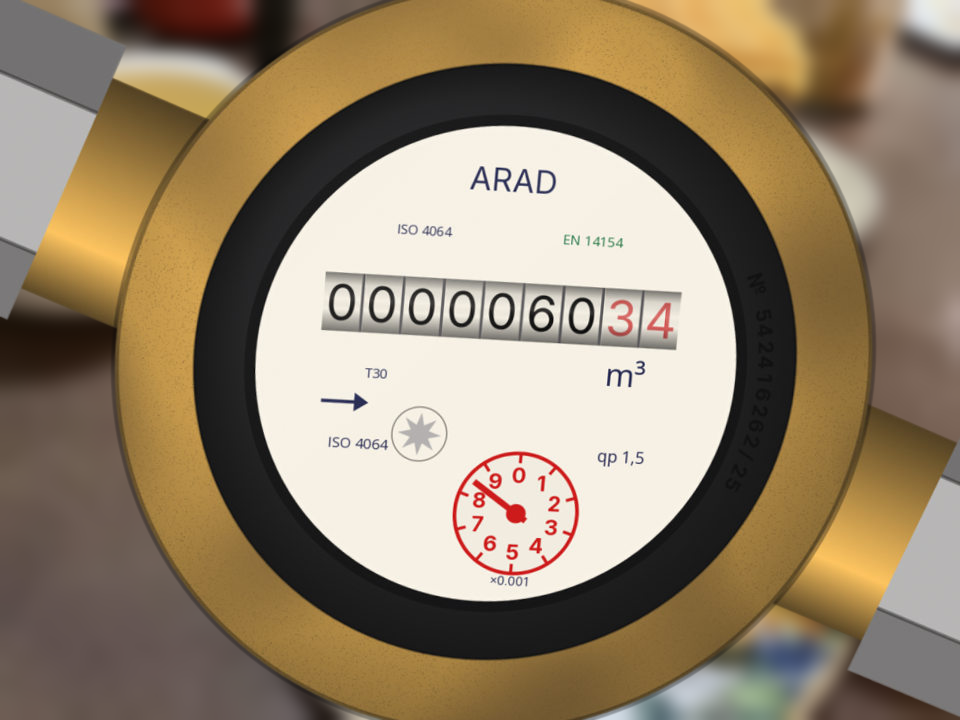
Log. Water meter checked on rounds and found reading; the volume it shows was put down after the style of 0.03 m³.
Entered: 60.348 m³
